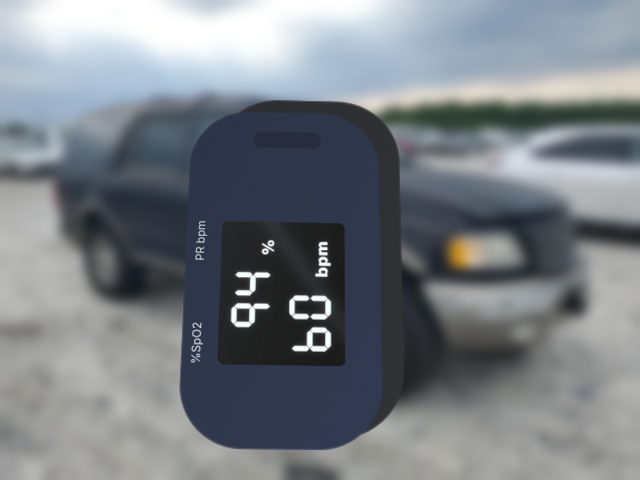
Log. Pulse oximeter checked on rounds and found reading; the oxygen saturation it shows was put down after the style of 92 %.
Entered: 94 %
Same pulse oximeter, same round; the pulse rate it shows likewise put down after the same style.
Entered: 60 bpm
